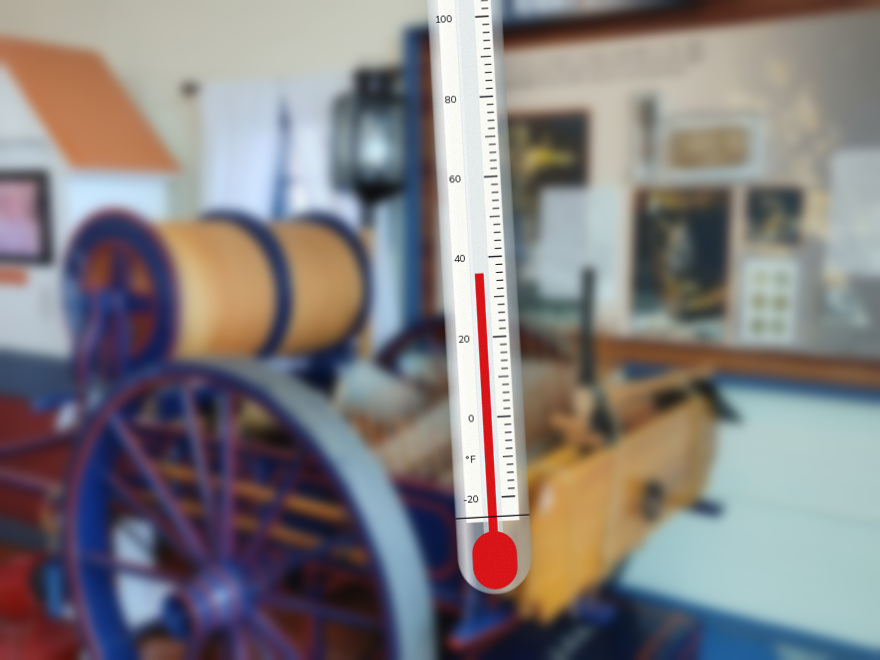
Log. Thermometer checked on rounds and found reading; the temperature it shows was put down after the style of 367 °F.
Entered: 36 °F
